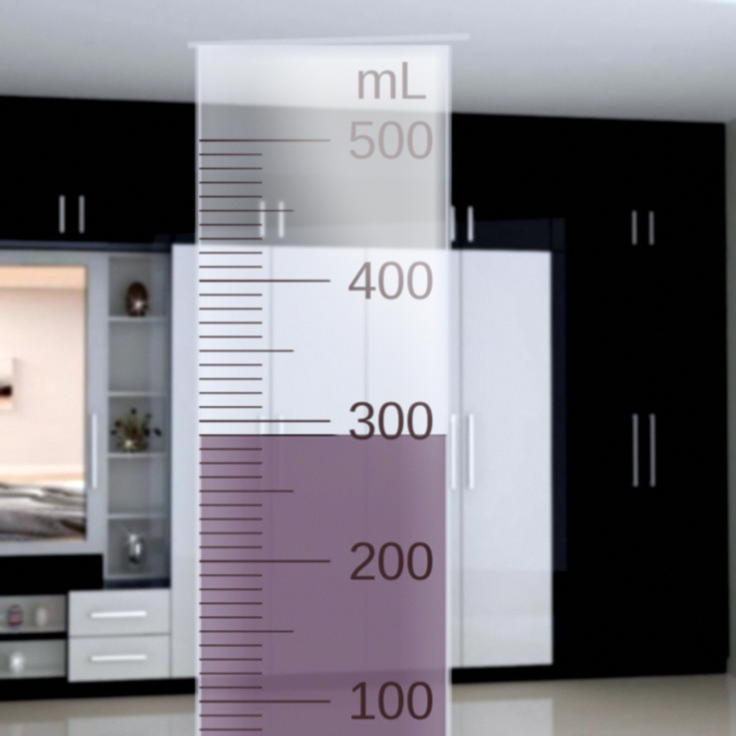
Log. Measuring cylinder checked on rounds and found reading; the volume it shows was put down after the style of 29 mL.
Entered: 290 mL
